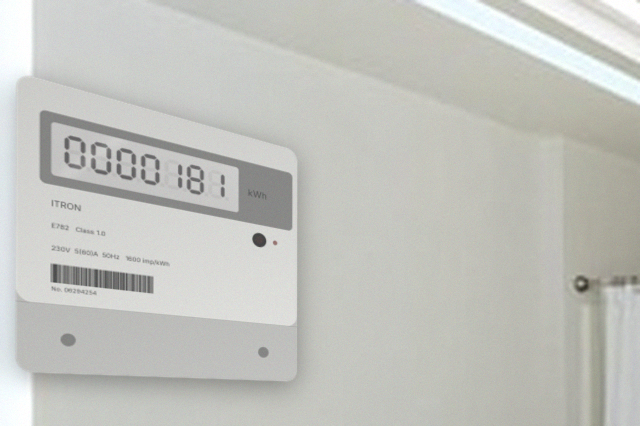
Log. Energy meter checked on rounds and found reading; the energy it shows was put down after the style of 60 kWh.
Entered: 181 kWh
